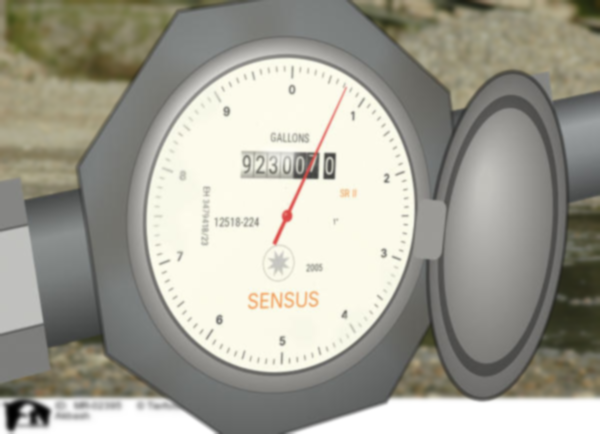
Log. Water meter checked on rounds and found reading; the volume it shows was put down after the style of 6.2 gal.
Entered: 9230070.7 gal
